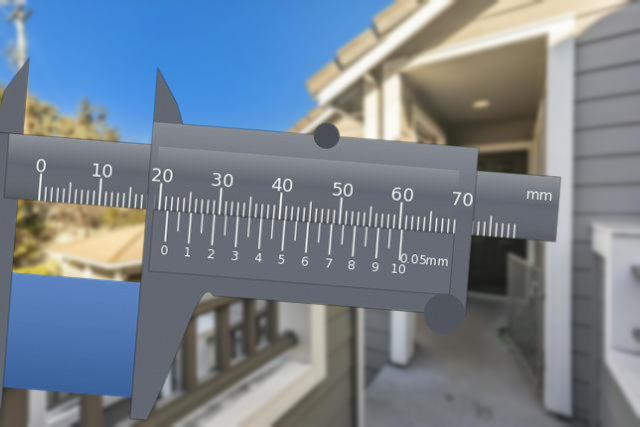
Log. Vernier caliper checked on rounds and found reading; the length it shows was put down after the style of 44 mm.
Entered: 21.4 mm
